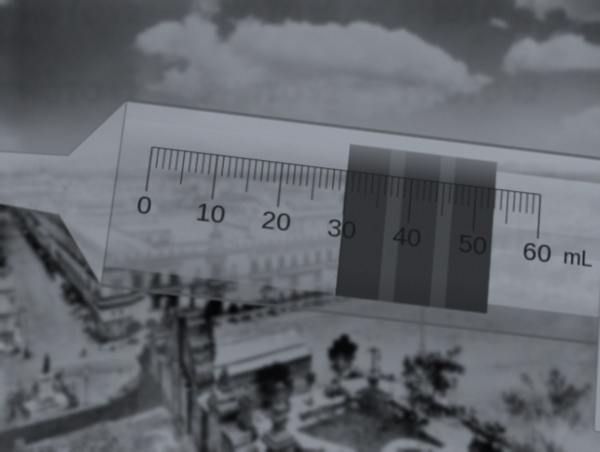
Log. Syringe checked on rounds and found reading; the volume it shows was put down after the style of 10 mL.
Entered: 30 mL
